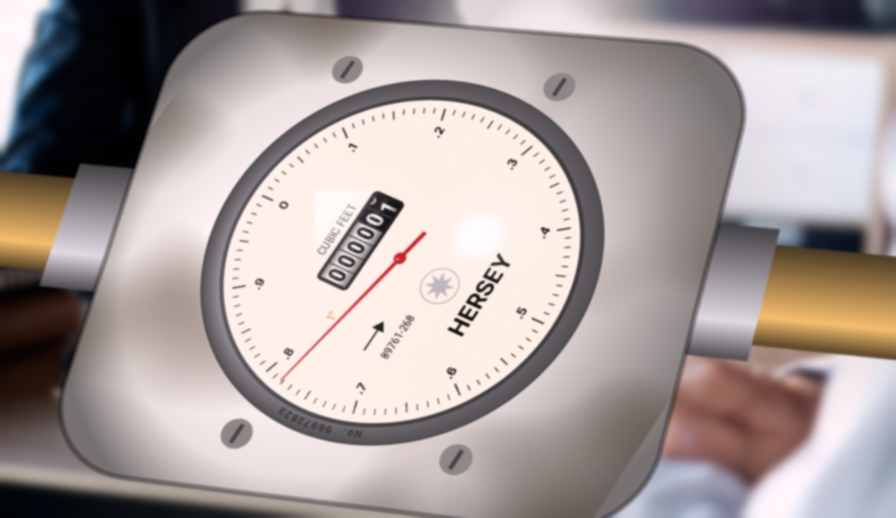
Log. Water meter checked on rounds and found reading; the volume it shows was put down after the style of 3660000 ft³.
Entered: 0.78 ft³
